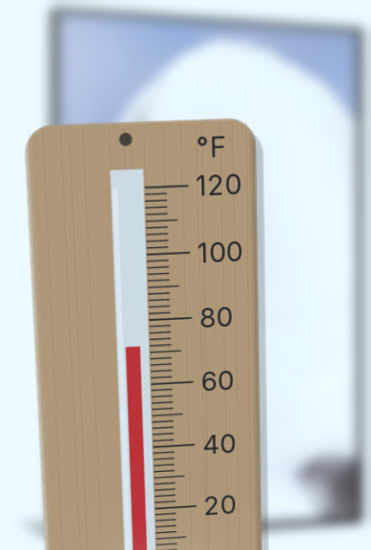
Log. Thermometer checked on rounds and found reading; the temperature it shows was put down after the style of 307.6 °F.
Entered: 72 °F
